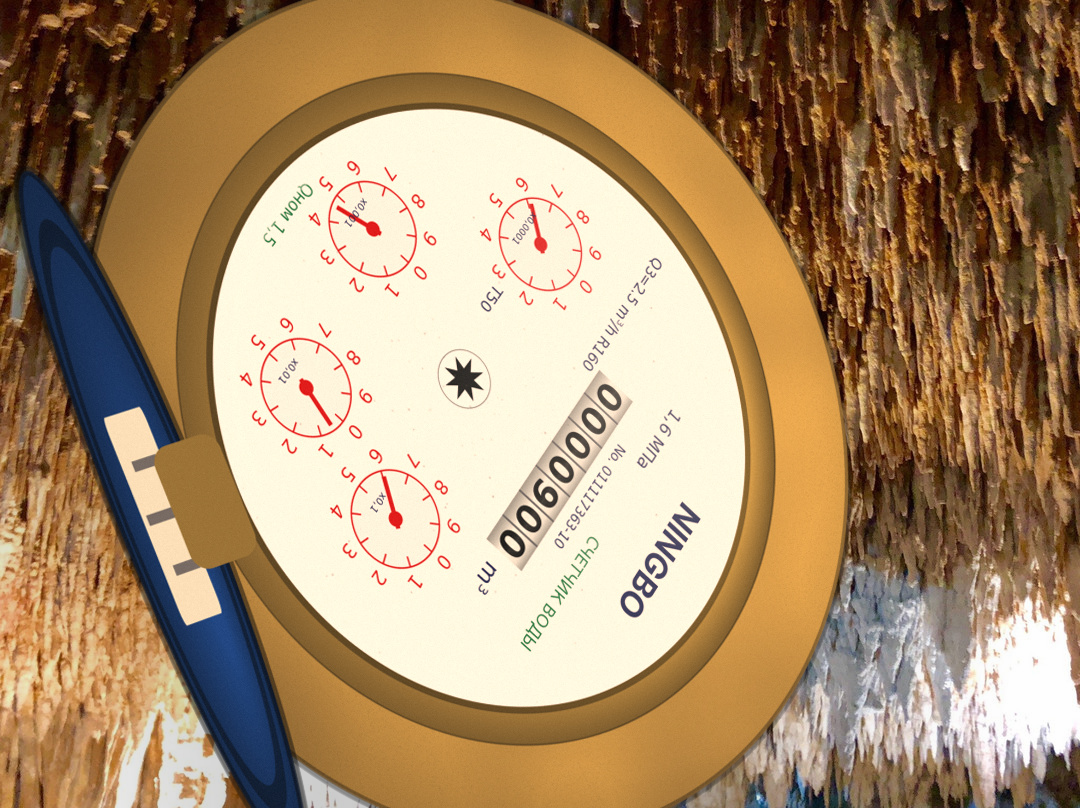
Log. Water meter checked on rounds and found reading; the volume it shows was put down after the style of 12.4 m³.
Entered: 900.6046 m³
